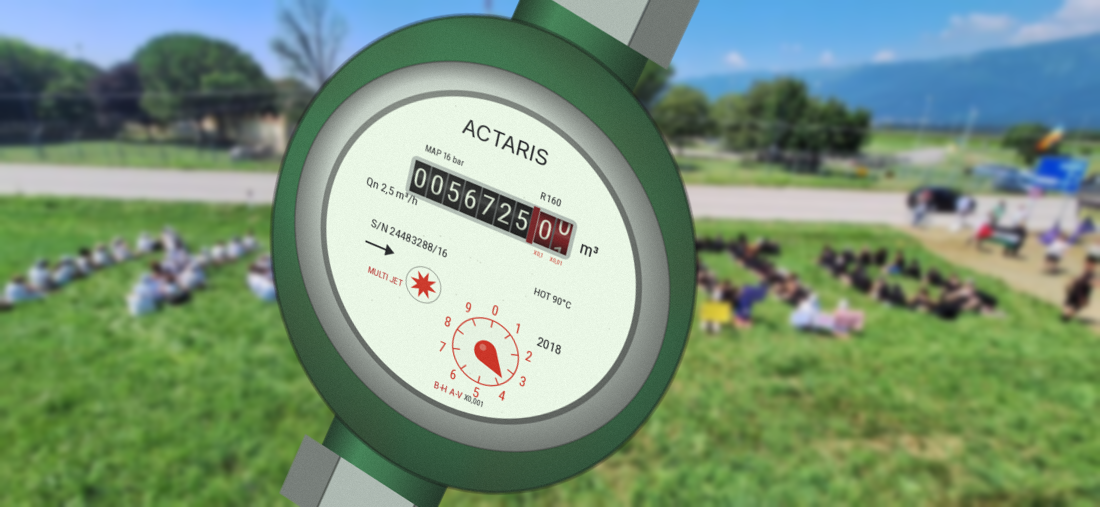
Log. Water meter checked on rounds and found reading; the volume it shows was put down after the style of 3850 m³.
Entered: 56725.003 m³
